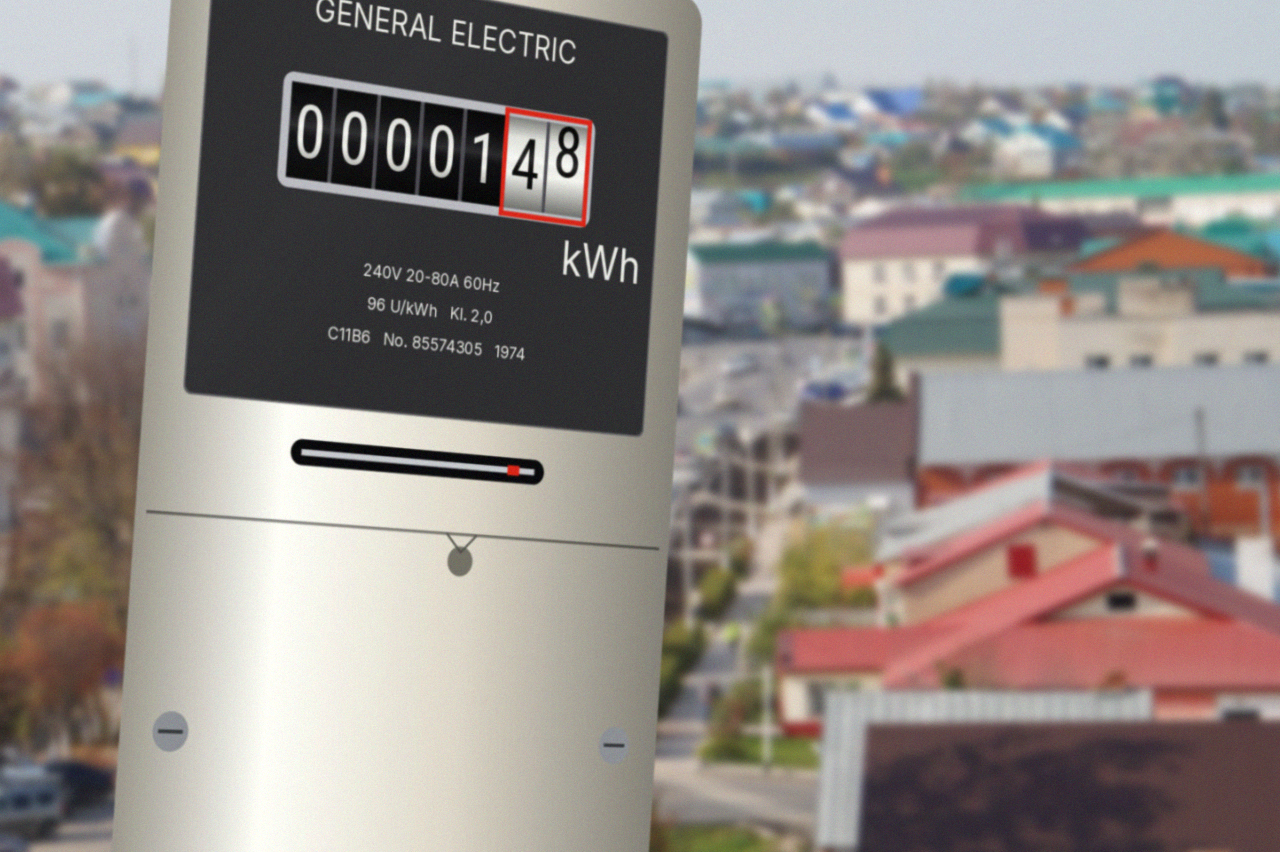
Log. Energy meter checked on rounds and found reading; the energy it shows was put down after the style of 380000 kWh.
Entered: 1.48 kWh
